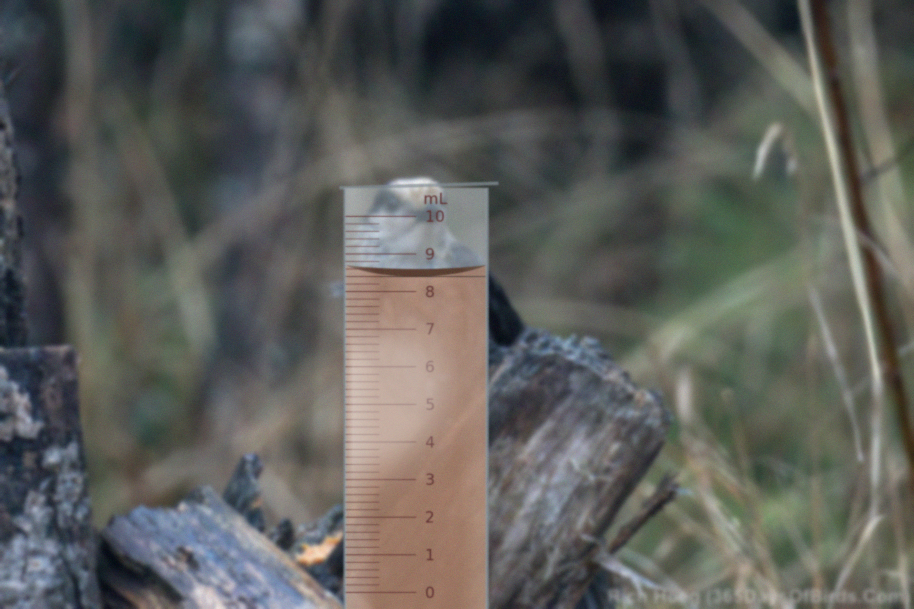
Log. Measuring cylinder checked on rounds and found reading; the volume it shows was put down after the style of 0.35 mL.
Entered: 8.4 mL
